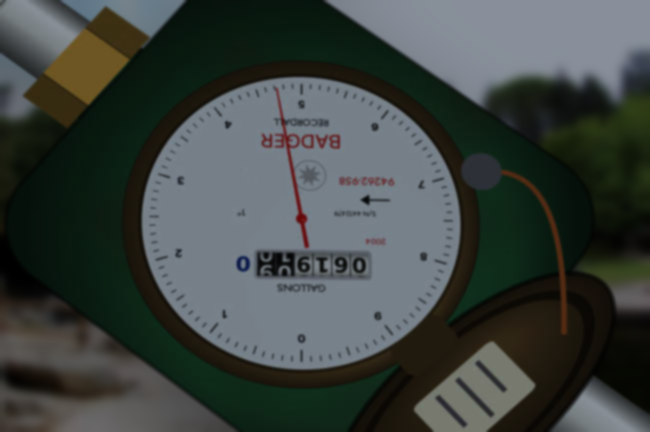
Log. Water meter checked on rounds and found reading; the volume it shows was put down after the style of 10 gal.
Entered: 619094.7 gal
